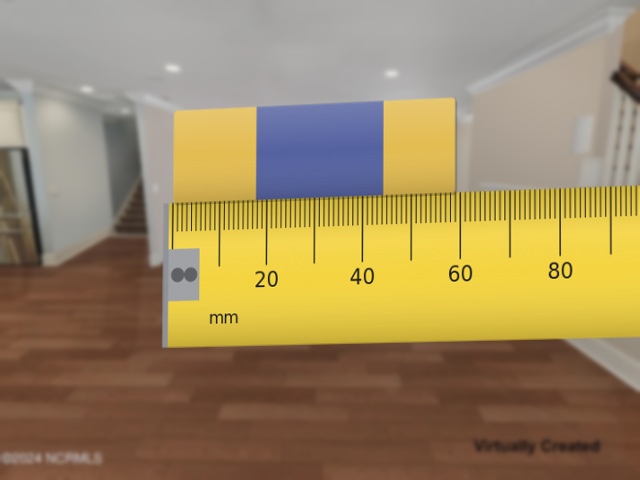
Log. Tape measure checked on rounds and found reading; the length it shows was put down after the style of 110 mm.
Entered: 59 mm
